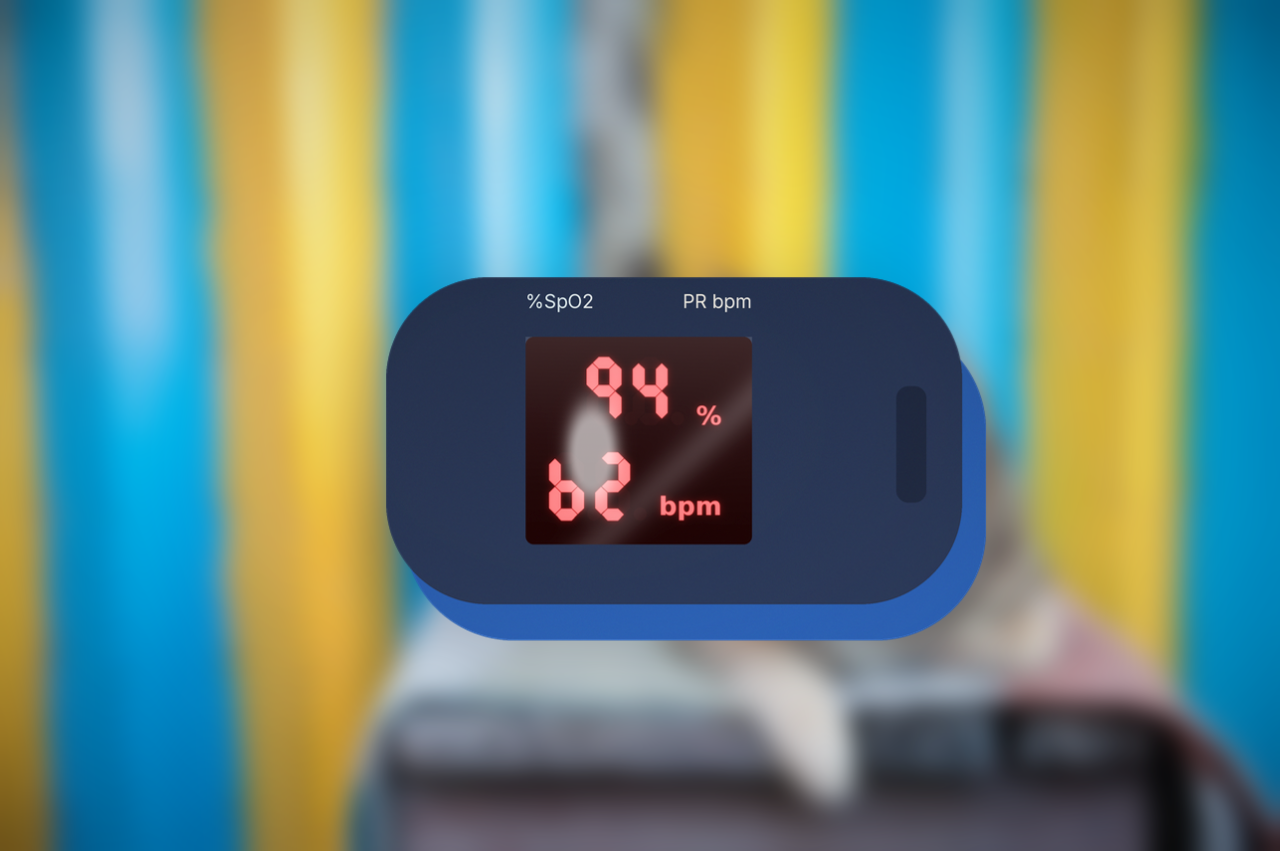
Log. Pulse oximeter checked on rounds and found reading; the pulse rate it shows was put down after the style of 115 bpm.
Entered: 62 bpm
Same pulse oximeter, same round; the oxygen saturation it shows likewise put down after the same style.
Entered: 94 %
